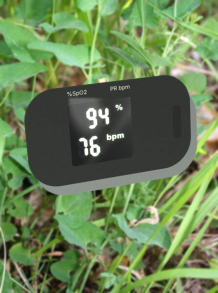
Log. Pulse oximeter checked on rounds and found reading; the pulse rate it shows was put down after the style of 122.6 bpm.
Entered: 76 bpm
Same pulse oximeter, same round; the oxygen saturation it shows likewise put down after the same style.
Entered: 94 %
